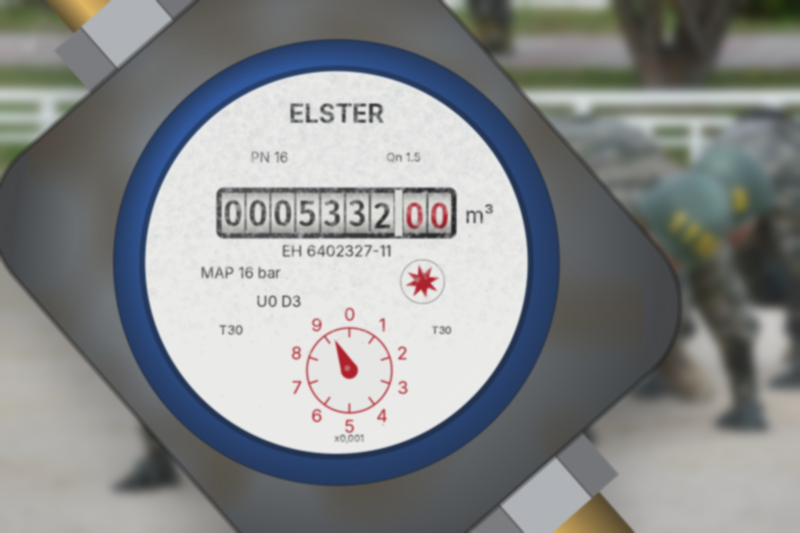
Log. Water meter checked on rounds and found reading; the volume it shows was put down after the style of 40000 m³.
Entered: 5331.999 m³
